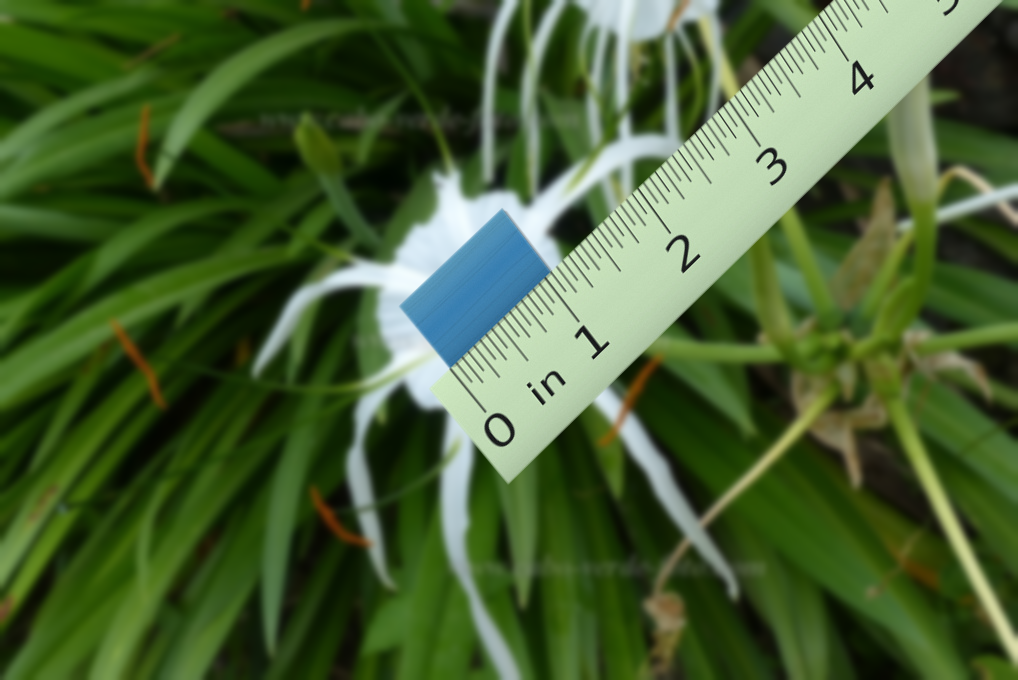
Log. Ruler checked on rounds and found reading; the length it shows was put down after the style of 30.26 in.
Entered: 1.0625 in
